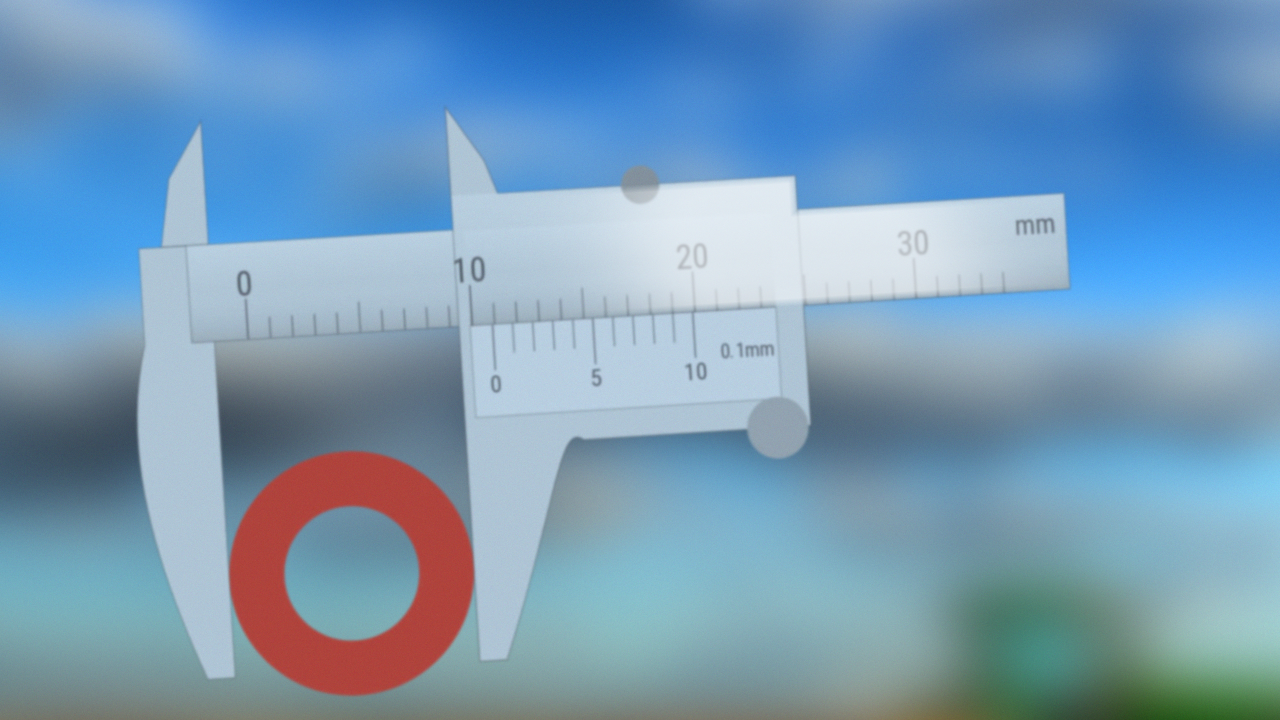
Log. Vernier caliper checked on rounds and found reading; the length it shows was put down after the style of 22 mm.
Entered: 10.9 mm
